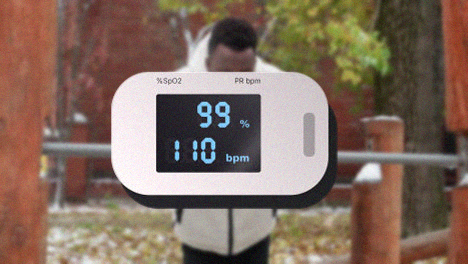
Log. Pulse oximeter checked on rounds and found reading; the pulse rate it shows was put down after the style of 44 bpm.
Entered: 110 bpm
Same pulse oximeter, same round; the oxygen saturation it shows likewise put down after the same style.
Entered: 99 %
